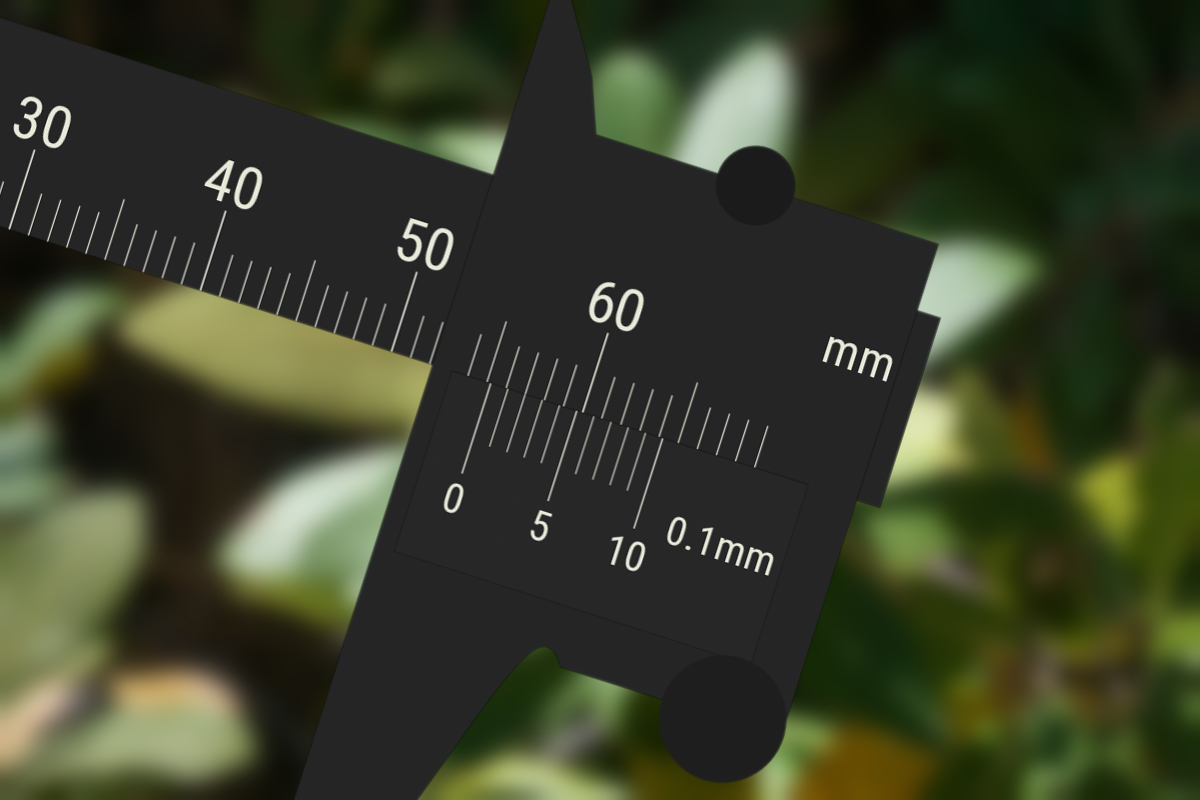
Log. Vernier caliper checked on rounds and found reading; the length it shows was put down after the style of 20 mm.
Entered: 55.2 mm
